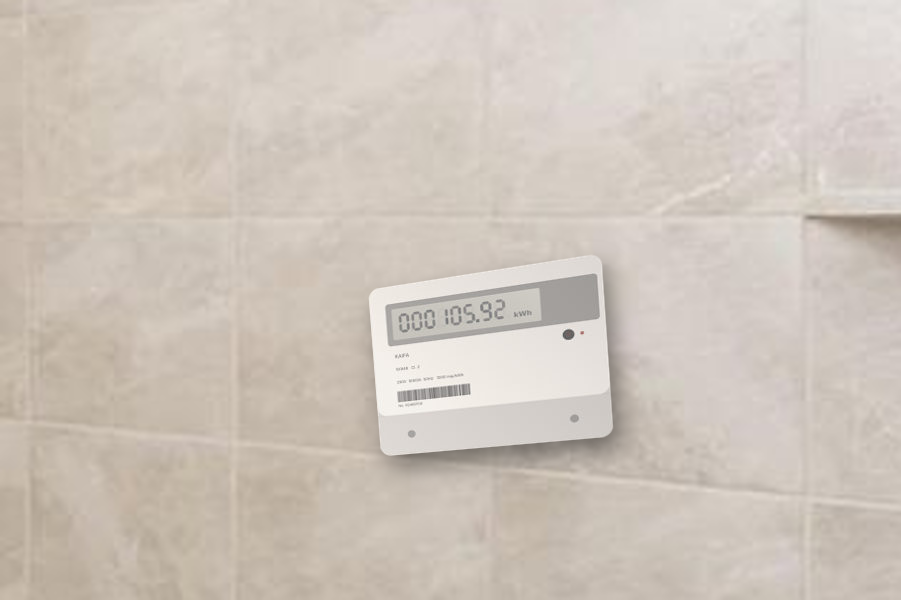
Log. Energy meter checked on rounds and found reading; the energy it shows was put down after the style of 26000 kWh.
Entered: 105.92 kWh
